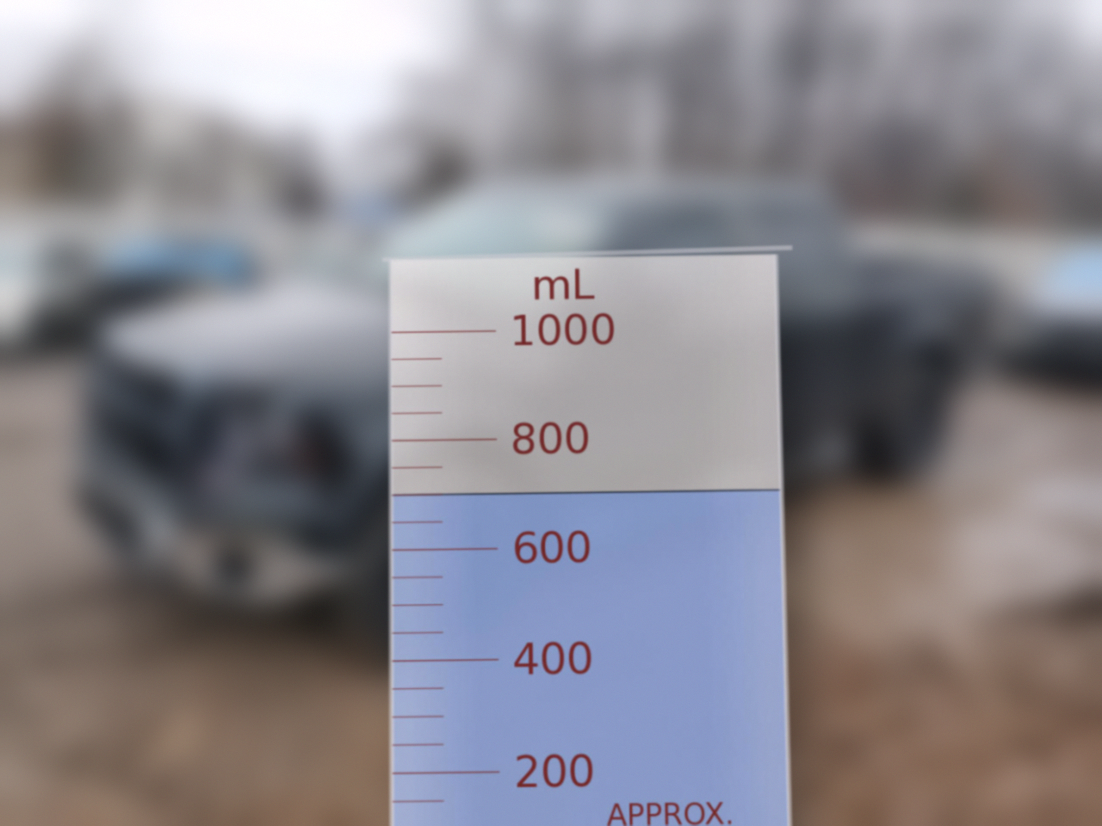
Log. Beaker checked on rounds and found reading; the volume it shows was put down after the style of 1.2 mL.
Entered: 700 mL
